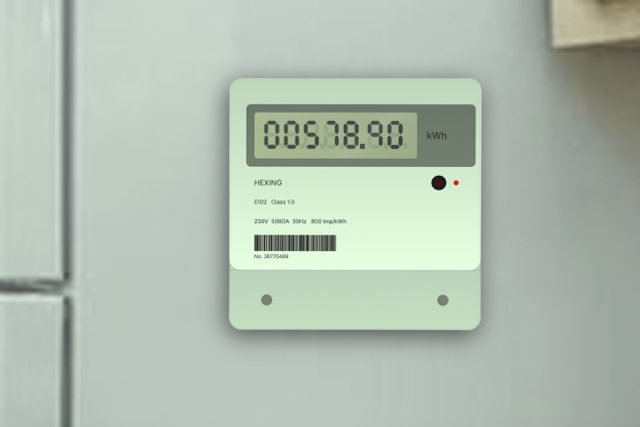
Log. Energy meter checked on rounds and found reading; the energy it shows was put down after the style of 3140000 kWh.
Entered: 578.90 kWh
